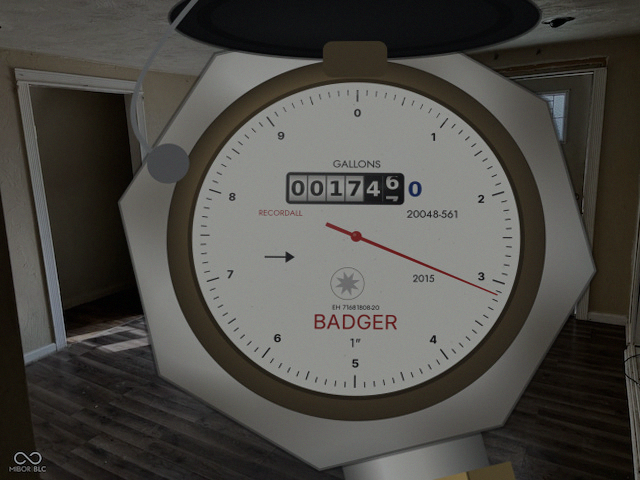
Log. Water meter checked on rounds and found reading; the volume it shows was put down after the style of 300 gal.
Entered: 17463.1 gal
